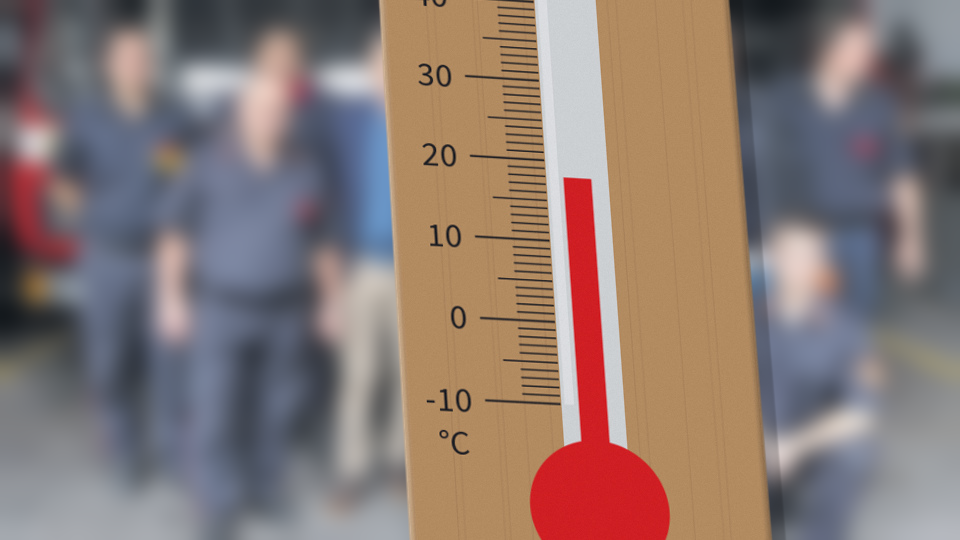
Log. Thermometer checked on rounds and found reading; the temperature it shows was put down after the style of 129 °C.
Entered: 18 °C
